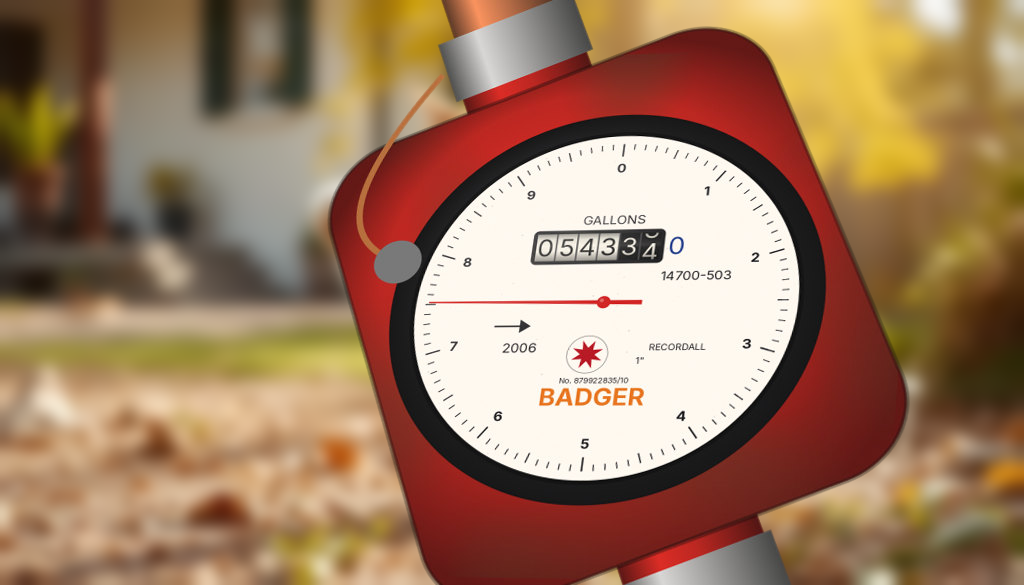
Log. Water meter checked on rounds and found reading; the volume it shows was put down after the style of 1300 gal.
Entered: 543337.5 gal
